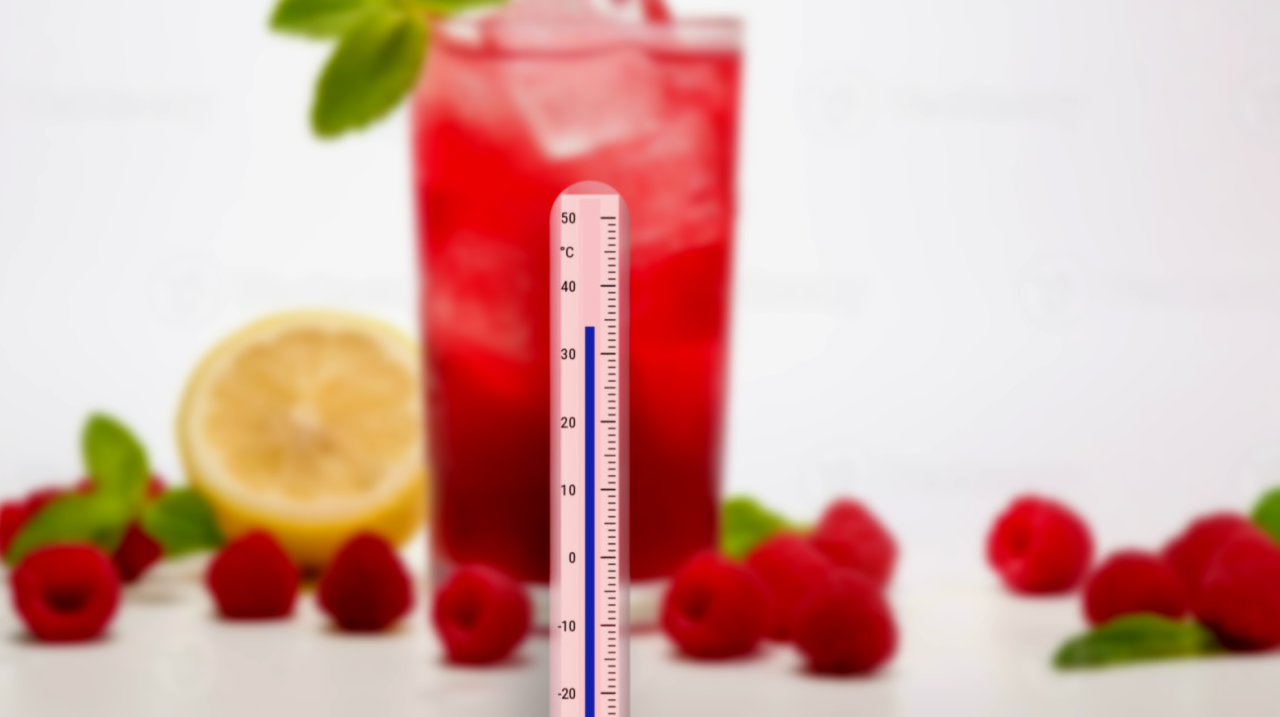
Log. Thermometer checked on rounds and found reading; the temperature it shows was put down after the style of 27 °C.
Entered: 34 °C
